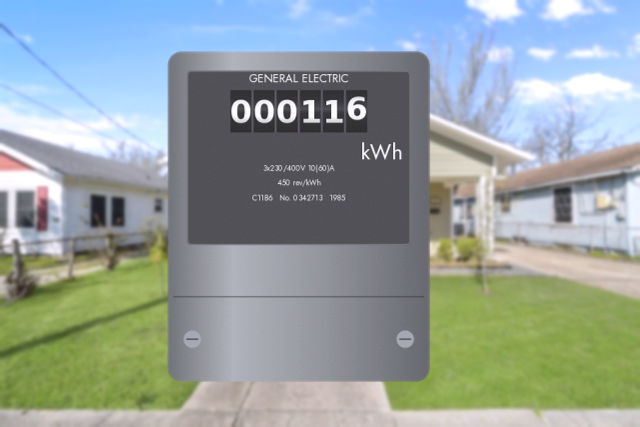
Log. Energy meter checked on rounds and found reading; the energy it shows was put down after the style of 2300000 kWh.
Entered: 116 kWh
